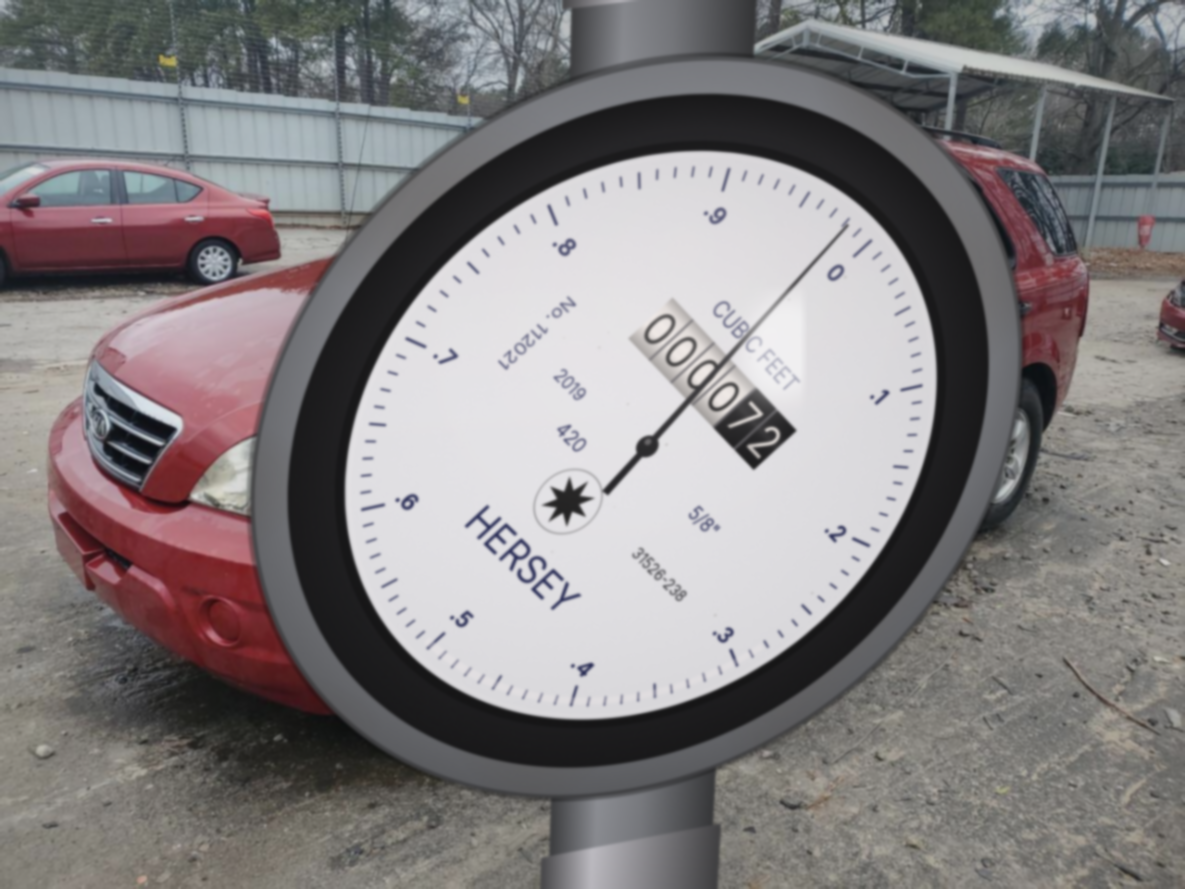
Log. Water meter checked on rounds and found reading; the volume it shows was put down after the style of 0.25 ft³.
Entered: 71.98 ft³
